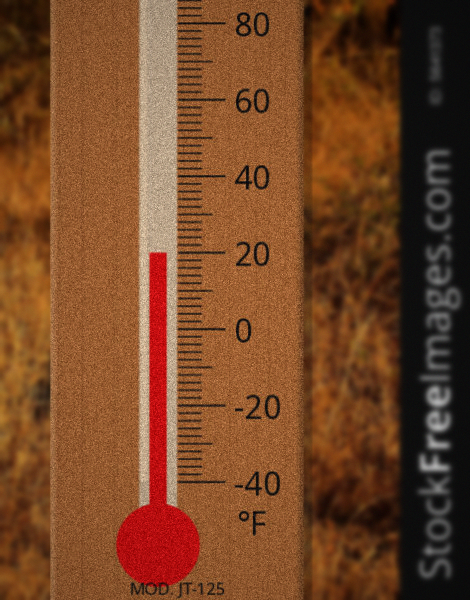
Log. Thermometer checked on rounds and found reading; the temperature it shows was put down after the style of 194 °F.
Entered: 20 °F
